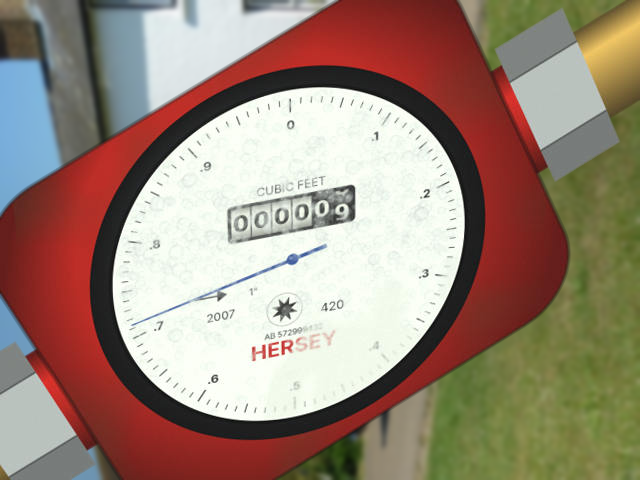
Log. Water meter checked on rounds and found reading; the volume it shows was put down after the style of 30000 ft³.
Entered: 8.71 ft³
